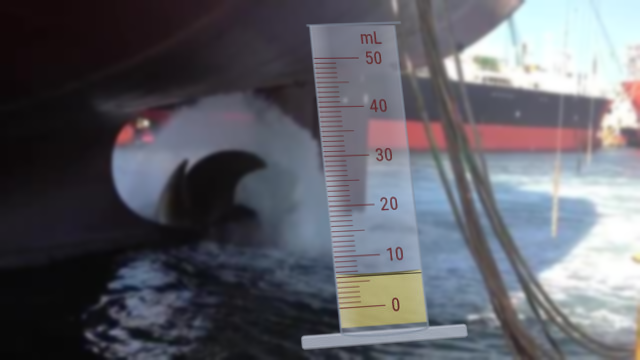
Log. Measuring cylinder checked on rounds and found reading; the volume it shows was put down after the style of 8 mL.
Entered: 6 mL
